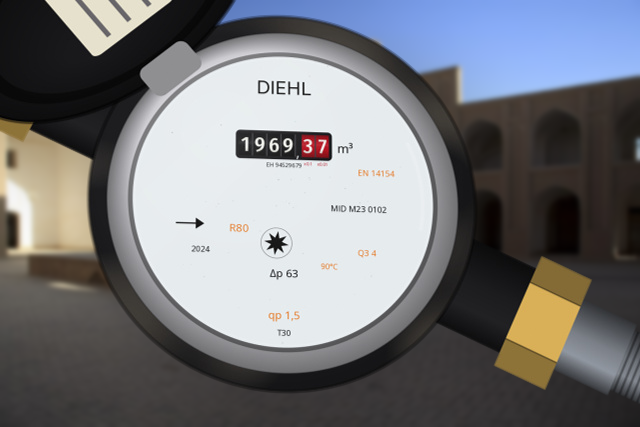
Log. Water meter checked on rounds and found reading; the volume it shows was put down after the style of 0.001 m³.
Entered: 1969.37 m³
